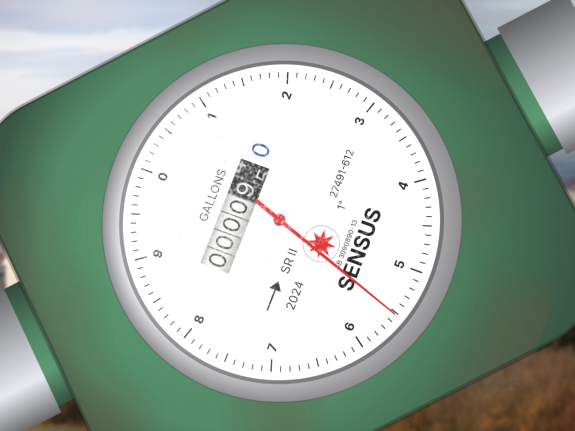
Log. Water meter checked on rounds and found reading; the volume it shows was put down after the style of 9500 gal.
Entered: 945.5 gal
